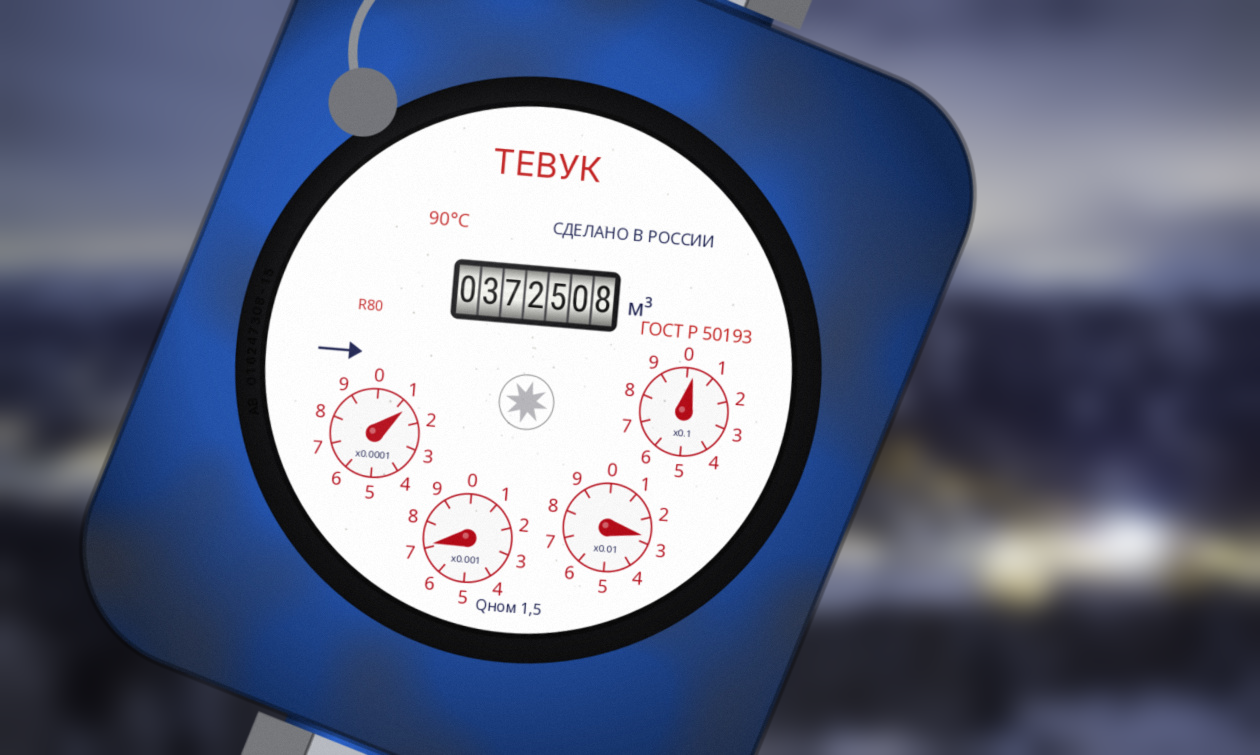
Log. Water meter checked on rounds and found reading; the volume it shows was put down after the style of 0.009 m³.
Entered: 372508.0271 m³
